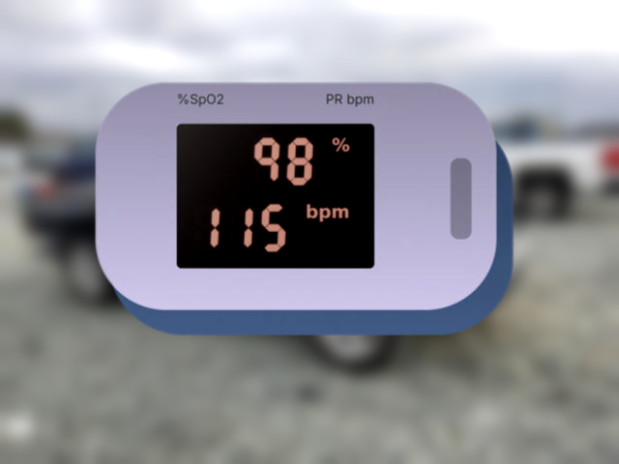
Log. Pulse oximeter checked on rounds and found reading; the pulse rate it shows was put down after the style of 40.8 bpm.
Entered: 115 bpm
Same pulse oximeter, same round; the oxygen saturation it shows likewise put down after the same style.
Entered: 98 %
